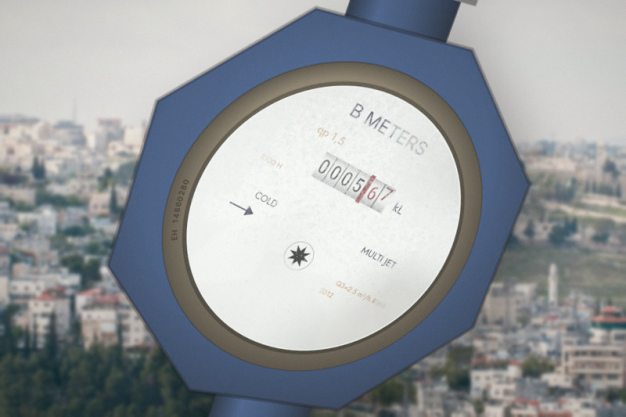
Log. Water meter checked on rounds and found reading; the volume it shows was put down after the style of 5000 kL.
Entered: 5.67 kL
